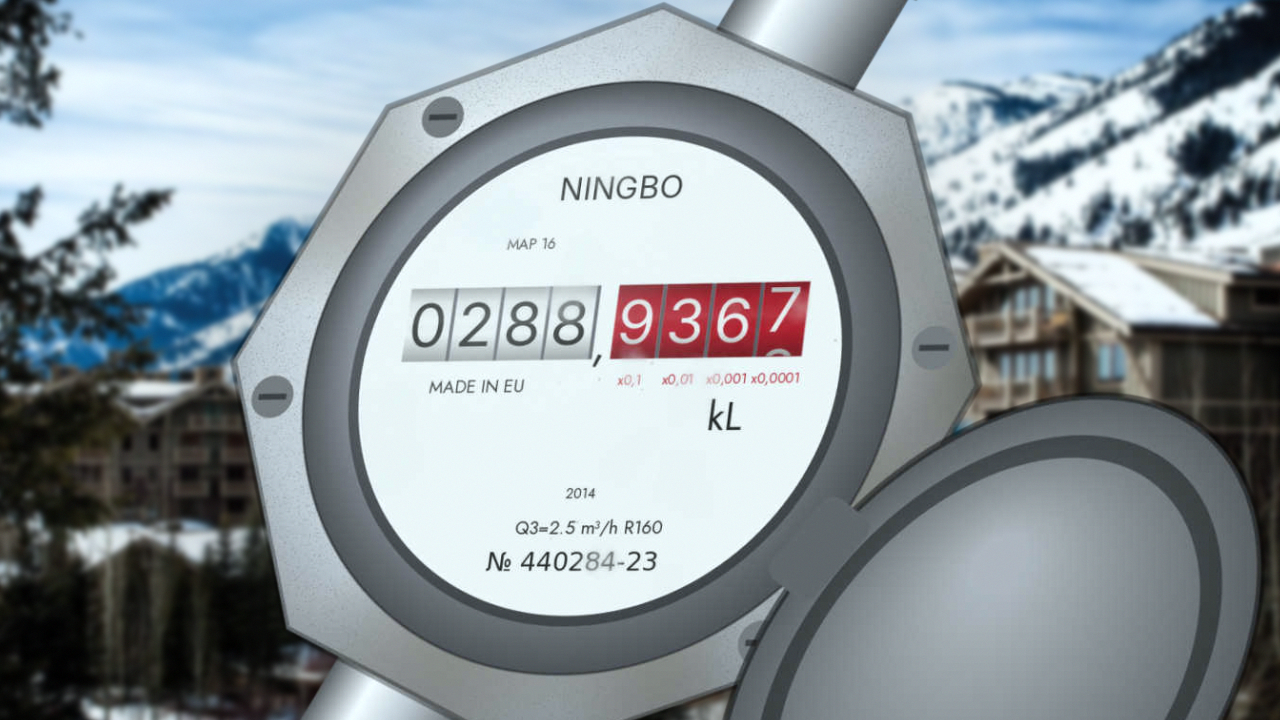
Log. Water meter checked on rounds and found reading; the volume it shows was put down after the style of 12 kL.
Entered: 288.9367 kL
